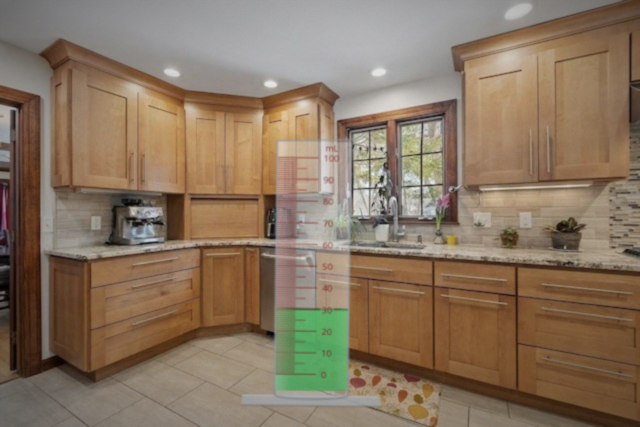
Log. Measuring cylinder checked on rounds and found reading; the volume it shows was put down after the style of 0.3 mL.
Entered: 30 mL
